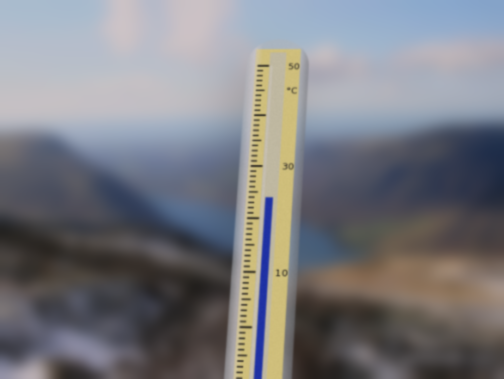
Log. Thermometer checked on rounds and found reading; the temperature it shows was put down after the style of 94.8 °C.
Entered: 24 °C
